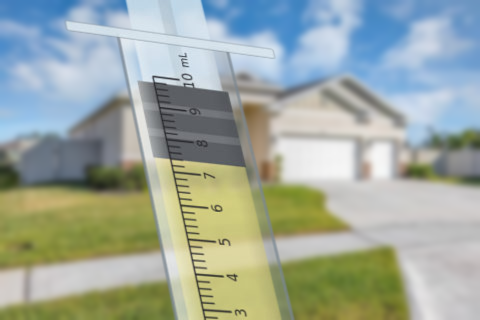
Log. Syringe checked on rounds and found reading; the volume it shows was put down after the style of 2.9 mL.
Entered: 7.4 mL
